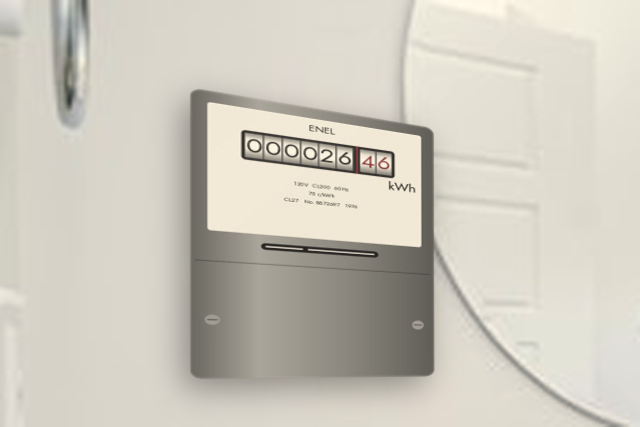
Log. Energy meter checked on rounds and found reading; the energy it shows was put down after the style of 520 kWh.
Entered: 26.46 kWh
